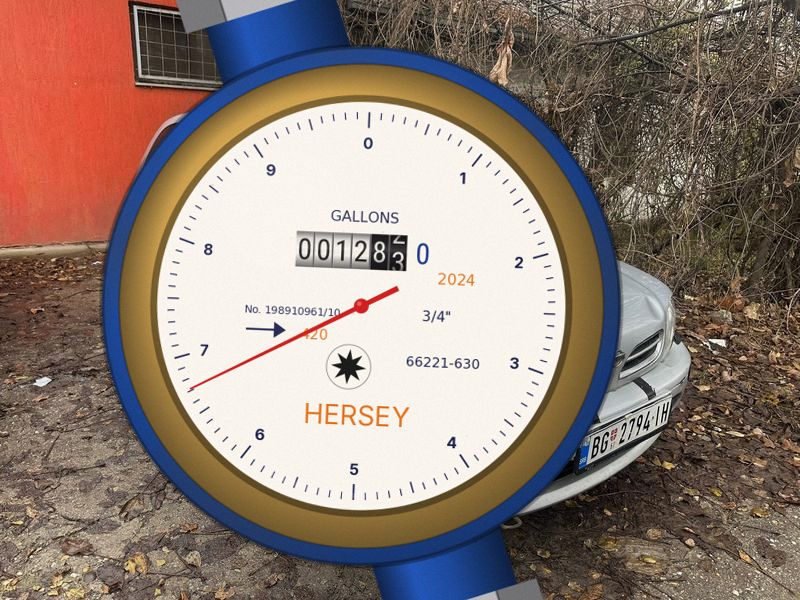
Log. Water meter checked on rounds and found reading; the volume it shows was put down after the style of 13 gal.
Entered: 12826.7 gal
